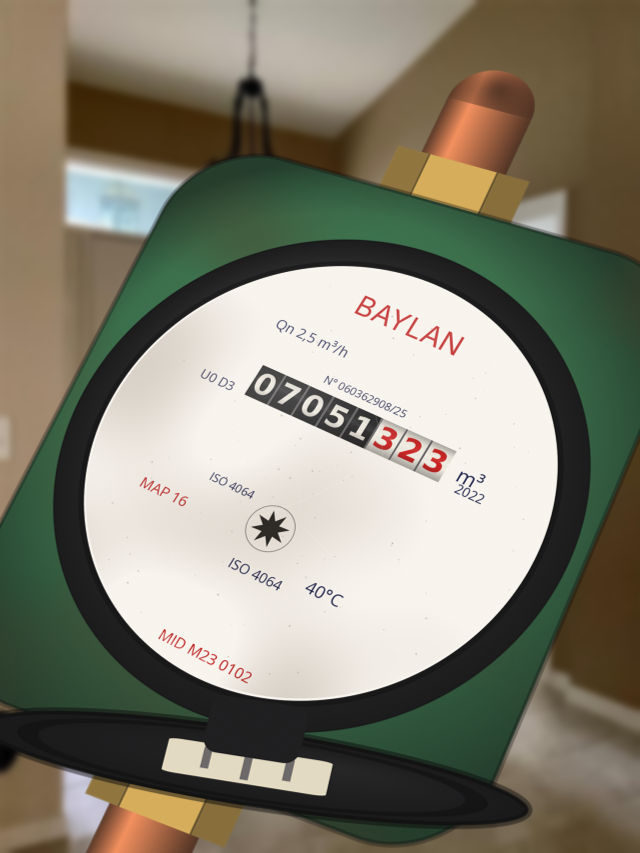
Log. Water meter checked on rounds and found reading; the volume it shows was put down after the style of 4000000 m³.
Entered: 7051.323 m³
